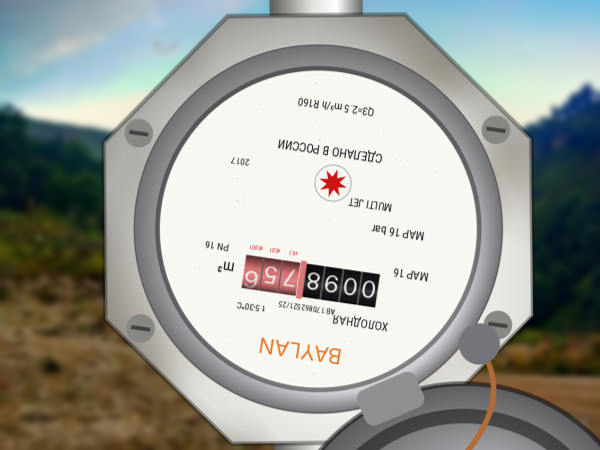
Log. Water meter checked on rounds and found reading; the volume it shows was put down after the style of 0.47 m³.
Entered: 98.756 m³
